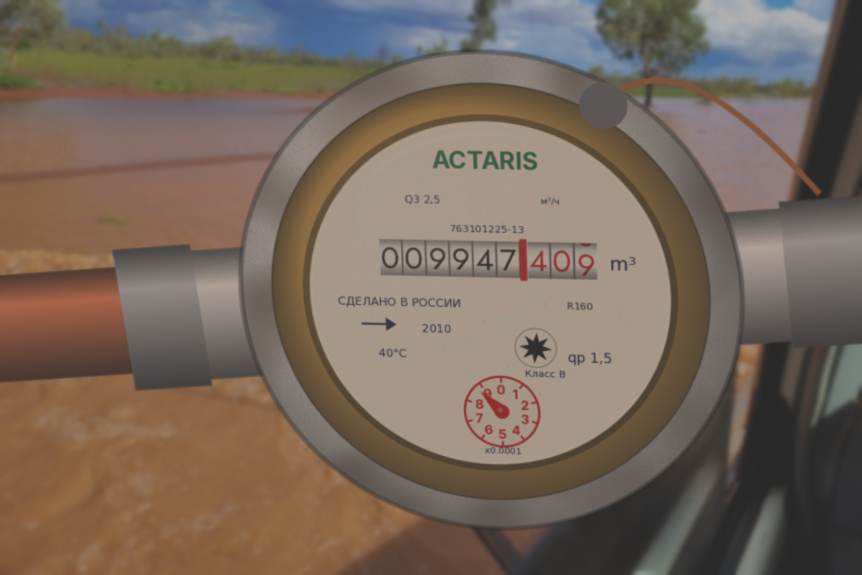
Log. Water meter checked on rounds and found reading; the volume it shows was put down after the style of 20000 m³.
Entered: 9947.4088 m³
